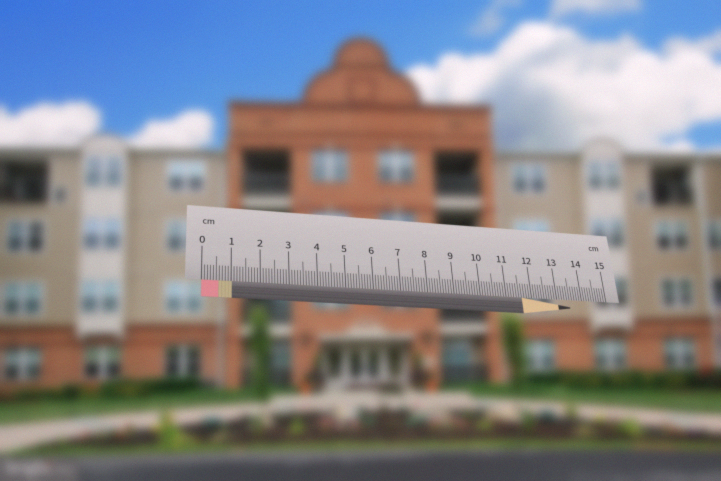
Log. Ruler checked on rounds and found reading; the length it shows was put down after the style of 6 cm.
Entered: 13.5 cm
